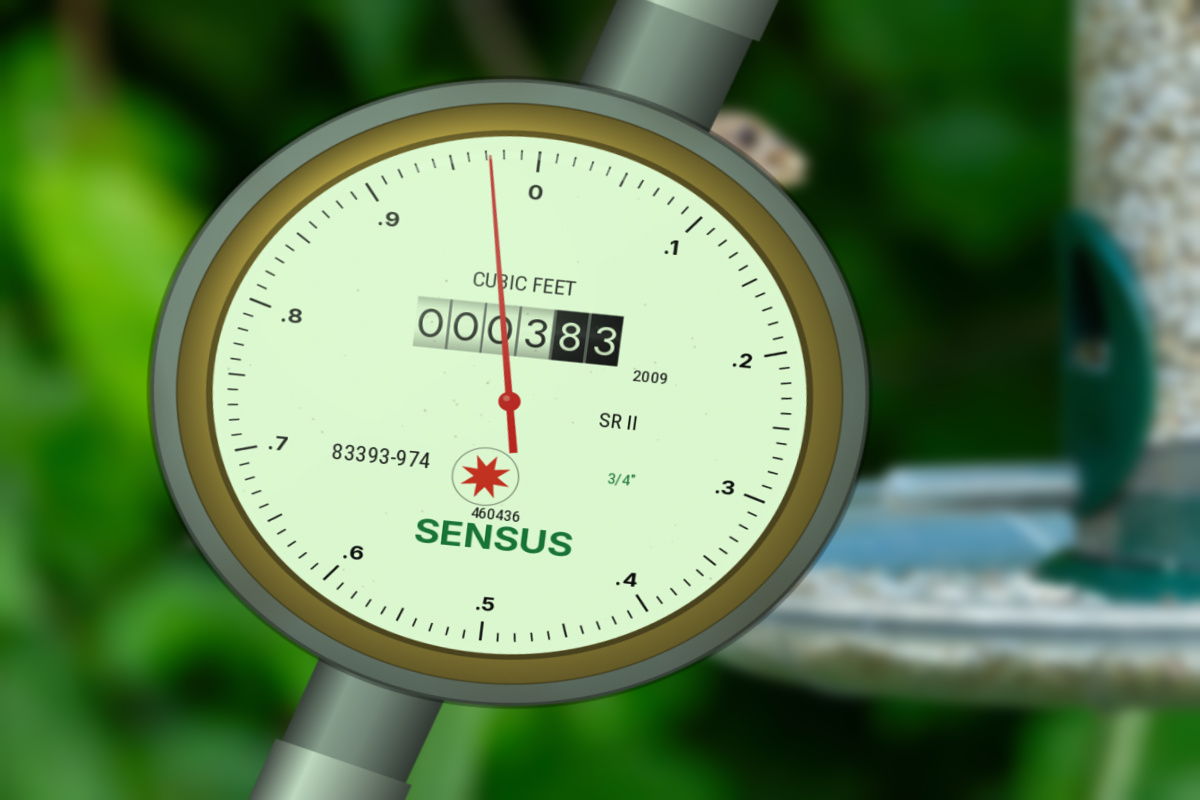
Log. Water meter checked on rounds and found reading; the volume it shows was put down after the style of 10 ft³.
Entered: 382.97 ft³
